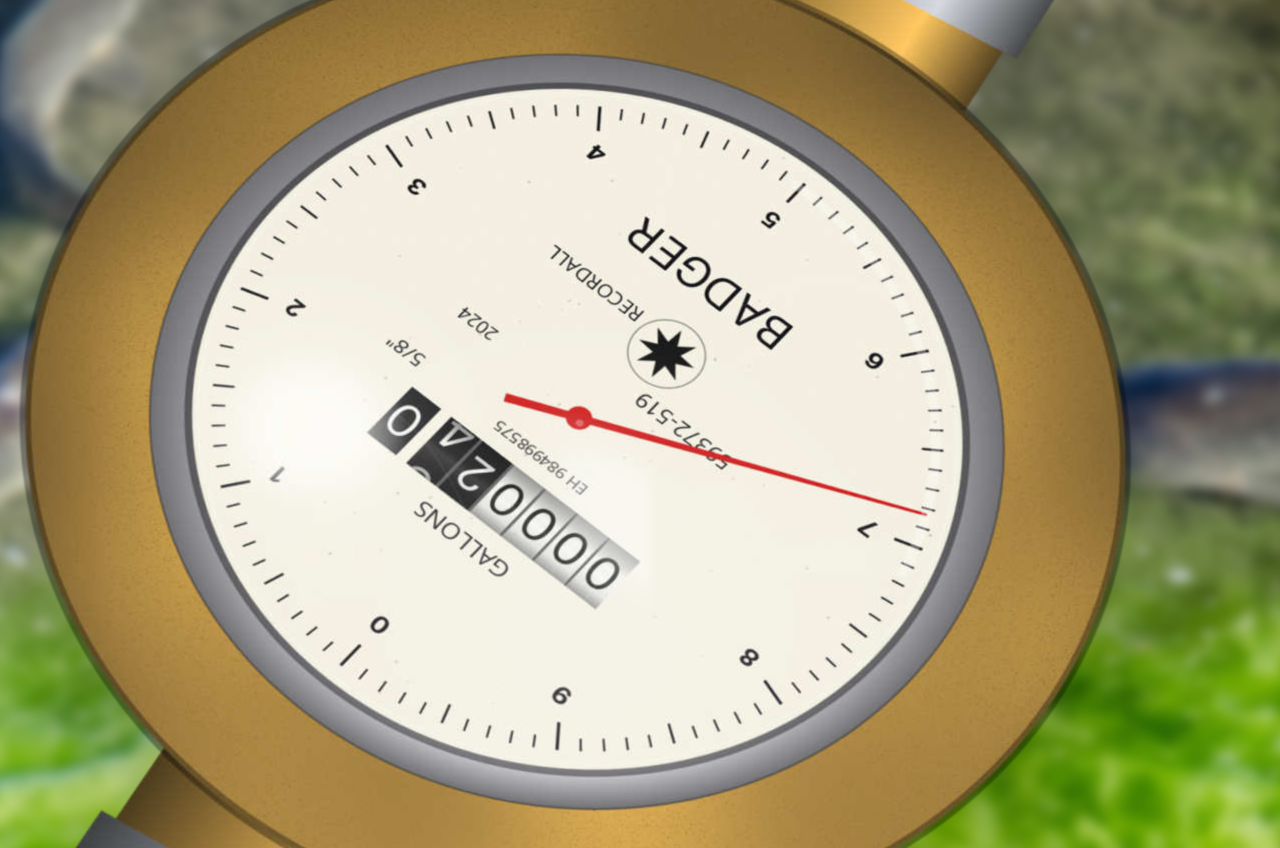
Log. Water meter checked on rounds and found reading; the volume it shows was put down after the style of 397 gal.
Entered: 236.8 gal
